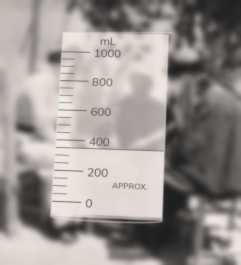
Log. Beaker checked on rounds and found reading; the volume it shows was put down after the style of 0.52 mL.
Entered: 350 mL
